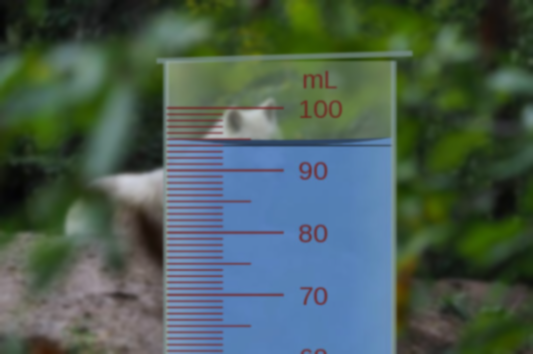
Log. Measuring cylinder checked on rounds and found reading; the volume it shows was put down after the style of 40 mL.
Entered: 94 mL
